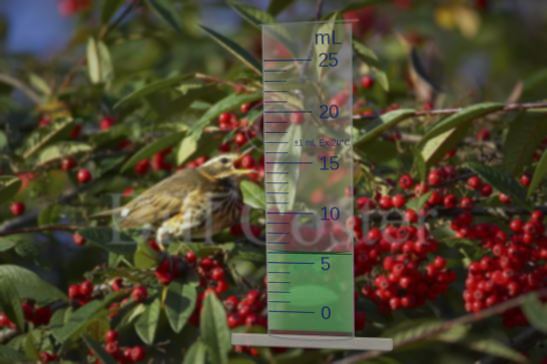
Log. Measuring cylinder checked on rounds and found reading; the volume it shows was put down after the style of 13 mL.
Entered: 6 mL
